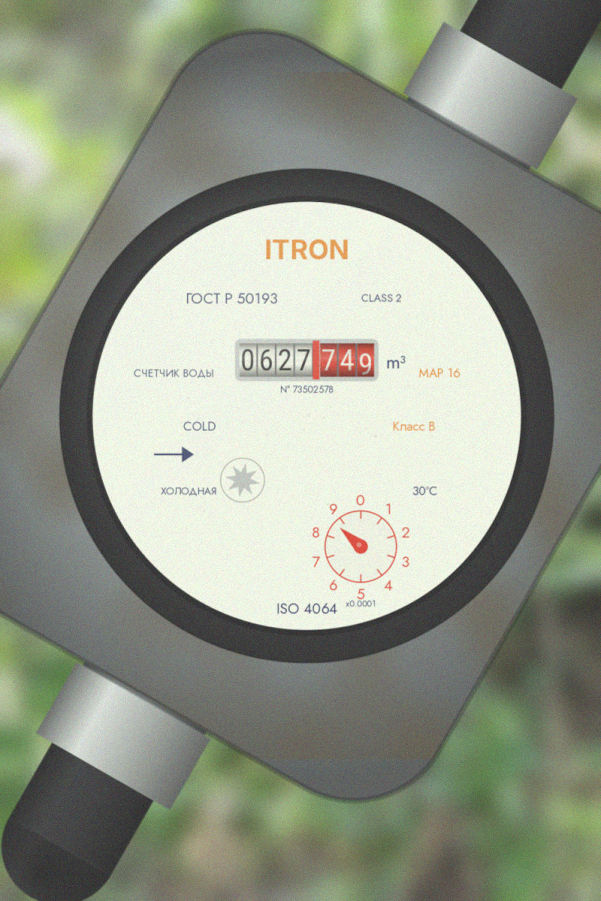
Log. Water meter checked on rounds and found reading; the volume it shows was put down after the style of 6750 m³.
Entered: 627.7488 m³
